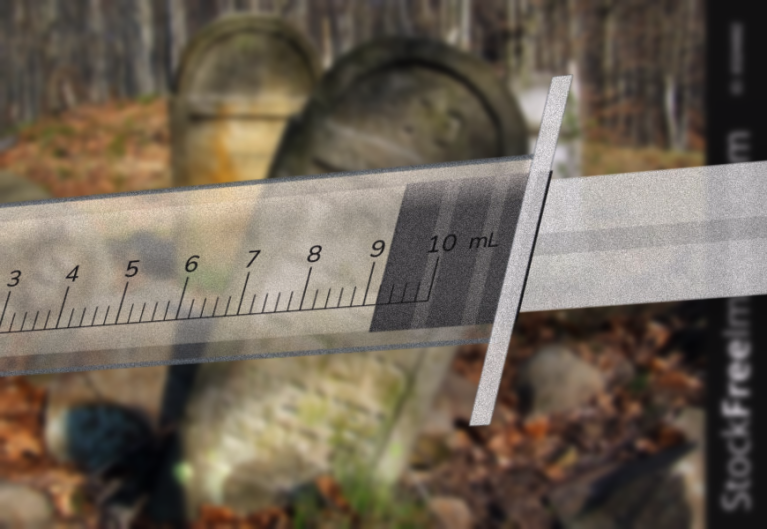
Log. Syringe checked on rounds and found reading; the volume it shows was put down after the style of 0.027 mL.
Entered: 9.2 mL
